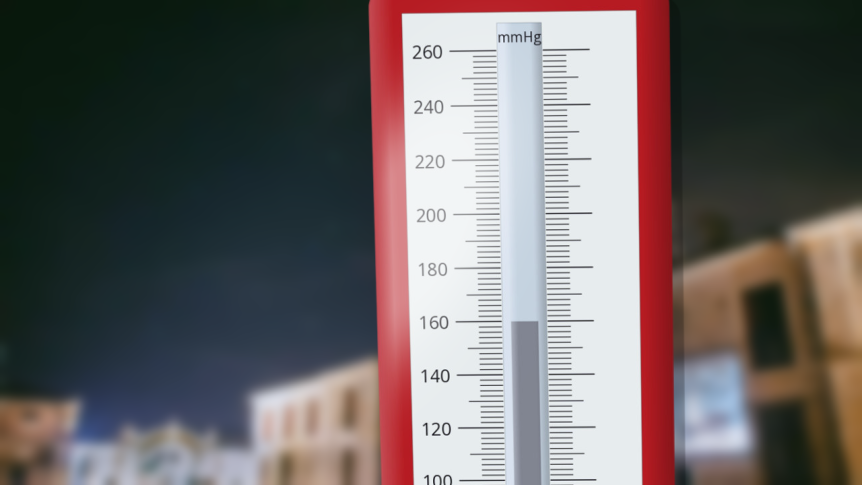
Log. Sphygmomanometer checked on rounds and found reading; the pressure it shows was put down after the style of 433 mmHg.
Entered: 160 mmHg
